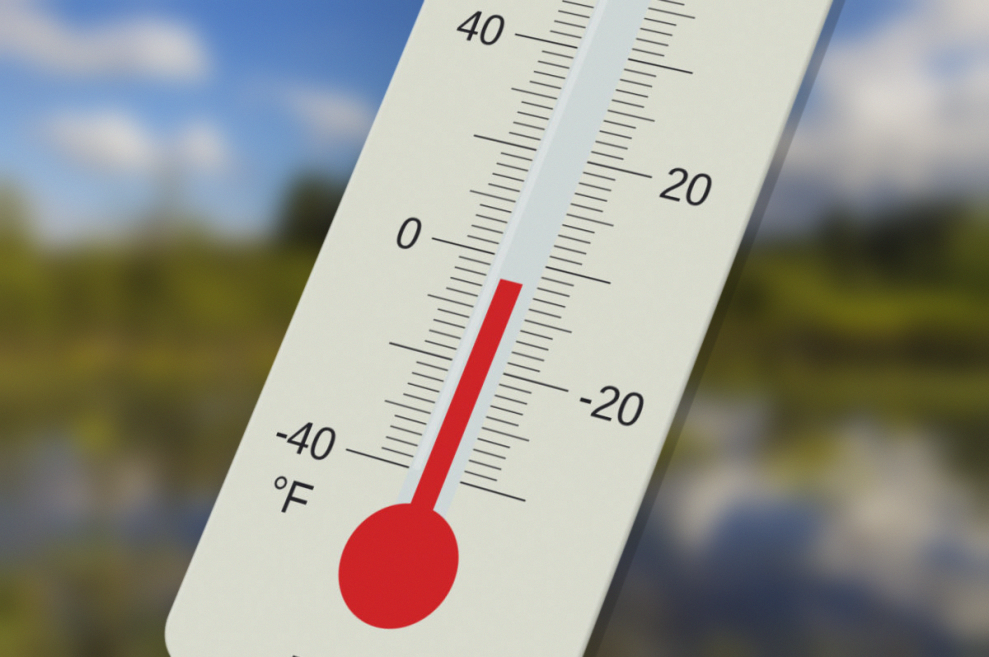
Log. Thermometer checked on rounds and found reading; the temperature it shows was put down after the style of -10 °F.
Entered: -4 °F
